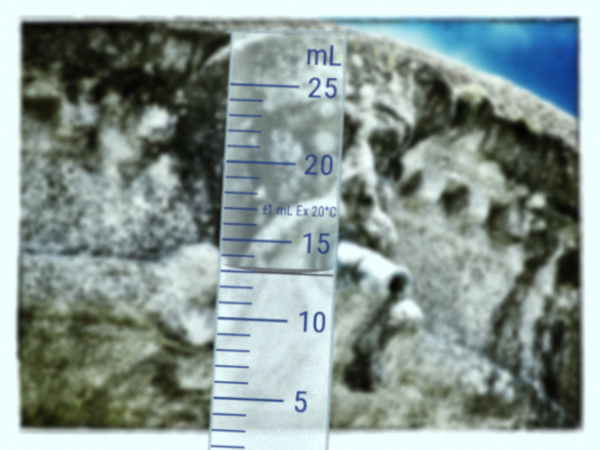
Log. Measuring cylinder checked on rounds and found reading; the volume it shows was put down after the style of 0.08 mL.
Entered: 13 mL
